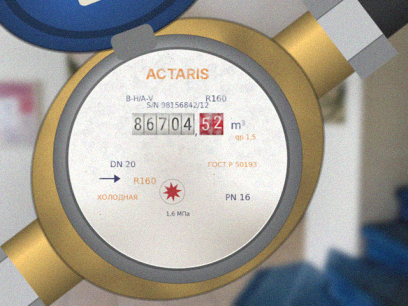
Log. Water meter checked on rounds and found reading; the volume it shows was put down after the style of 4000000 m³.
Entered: 86704.52 m³
